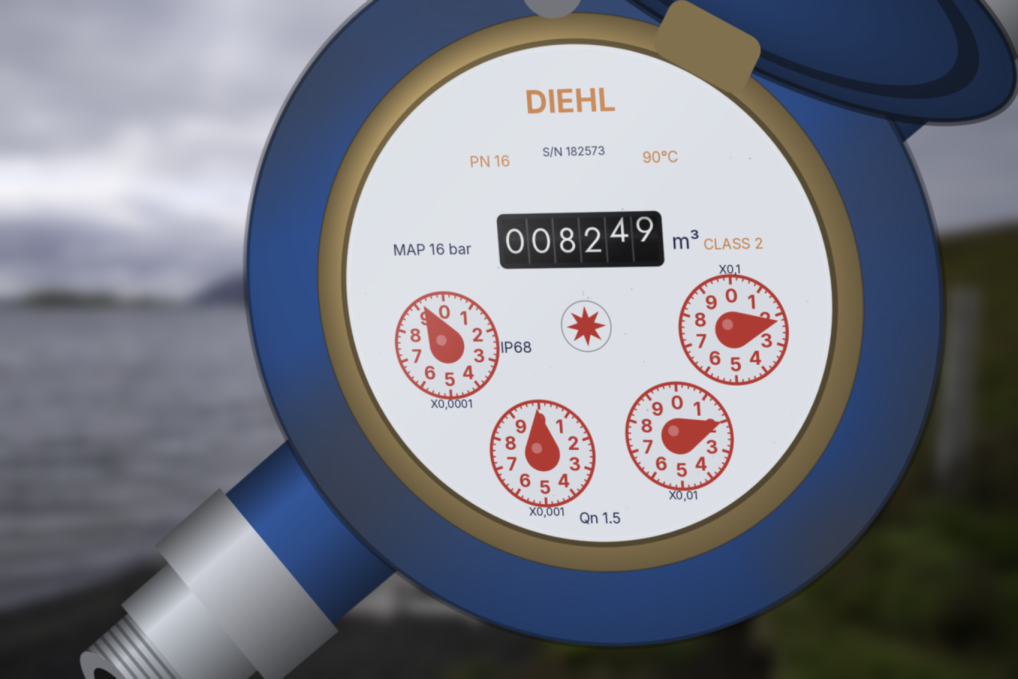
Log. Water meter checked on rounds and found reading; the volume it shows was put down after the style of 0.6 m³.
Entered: 8249.2199 m³
